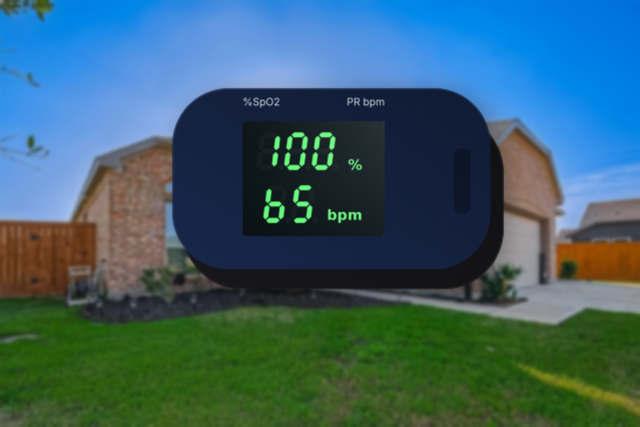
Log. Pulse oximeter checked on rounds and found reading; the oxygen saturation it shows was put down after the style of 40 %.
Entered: 100 %
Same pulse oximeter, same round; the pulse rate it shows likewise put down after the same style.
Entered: 65 bpm
